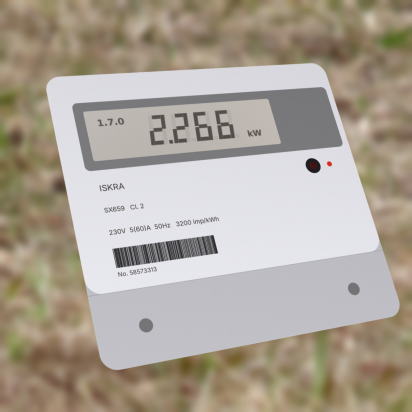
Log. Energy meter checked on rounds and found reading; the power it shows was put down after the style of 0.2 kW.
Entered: 2.266 kW
